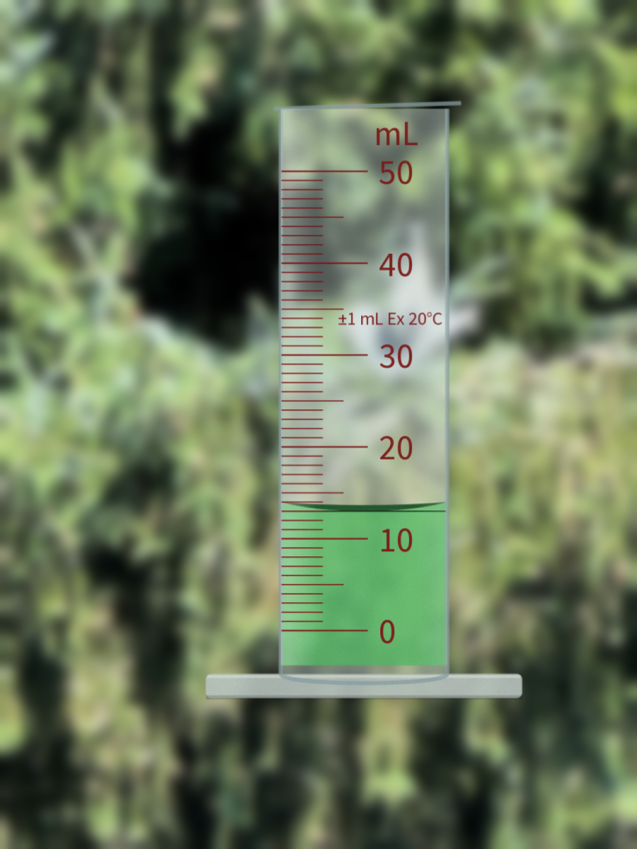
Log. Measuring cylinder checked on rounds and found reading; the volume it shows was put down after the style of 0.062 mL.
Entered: 13 mL
